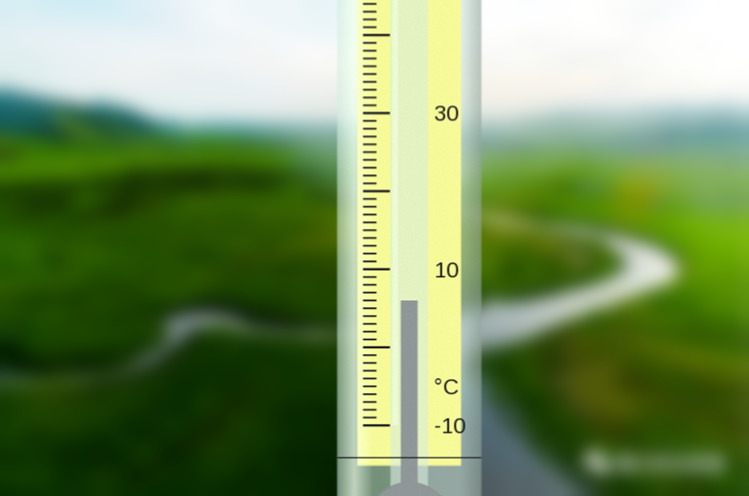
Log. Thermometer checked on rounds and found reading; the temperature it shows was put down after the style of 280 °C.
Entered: 6 °C
